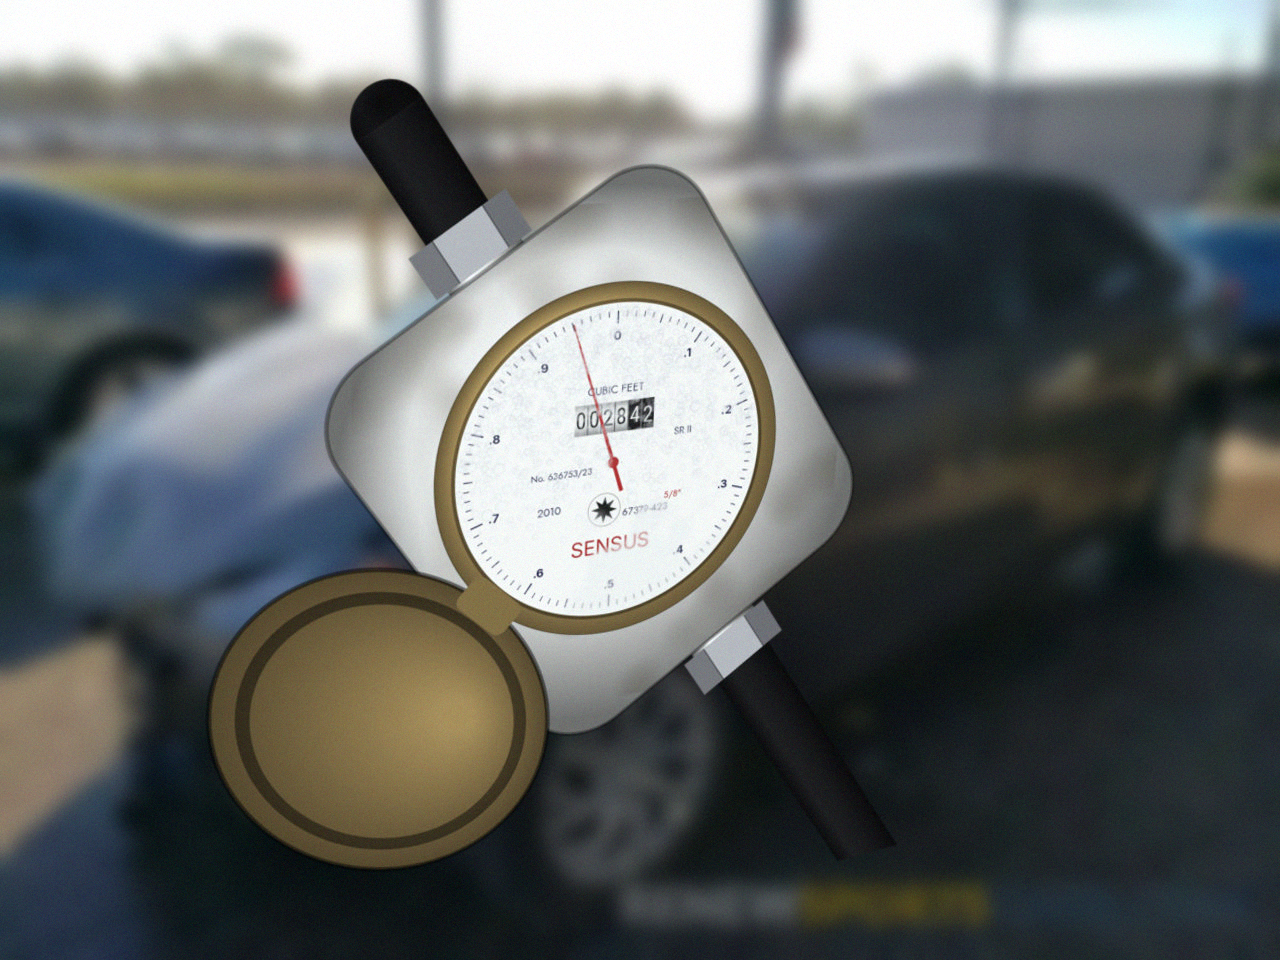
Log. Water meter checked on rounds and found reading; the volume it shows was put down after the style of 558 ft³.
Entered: 2841.95 ft³
